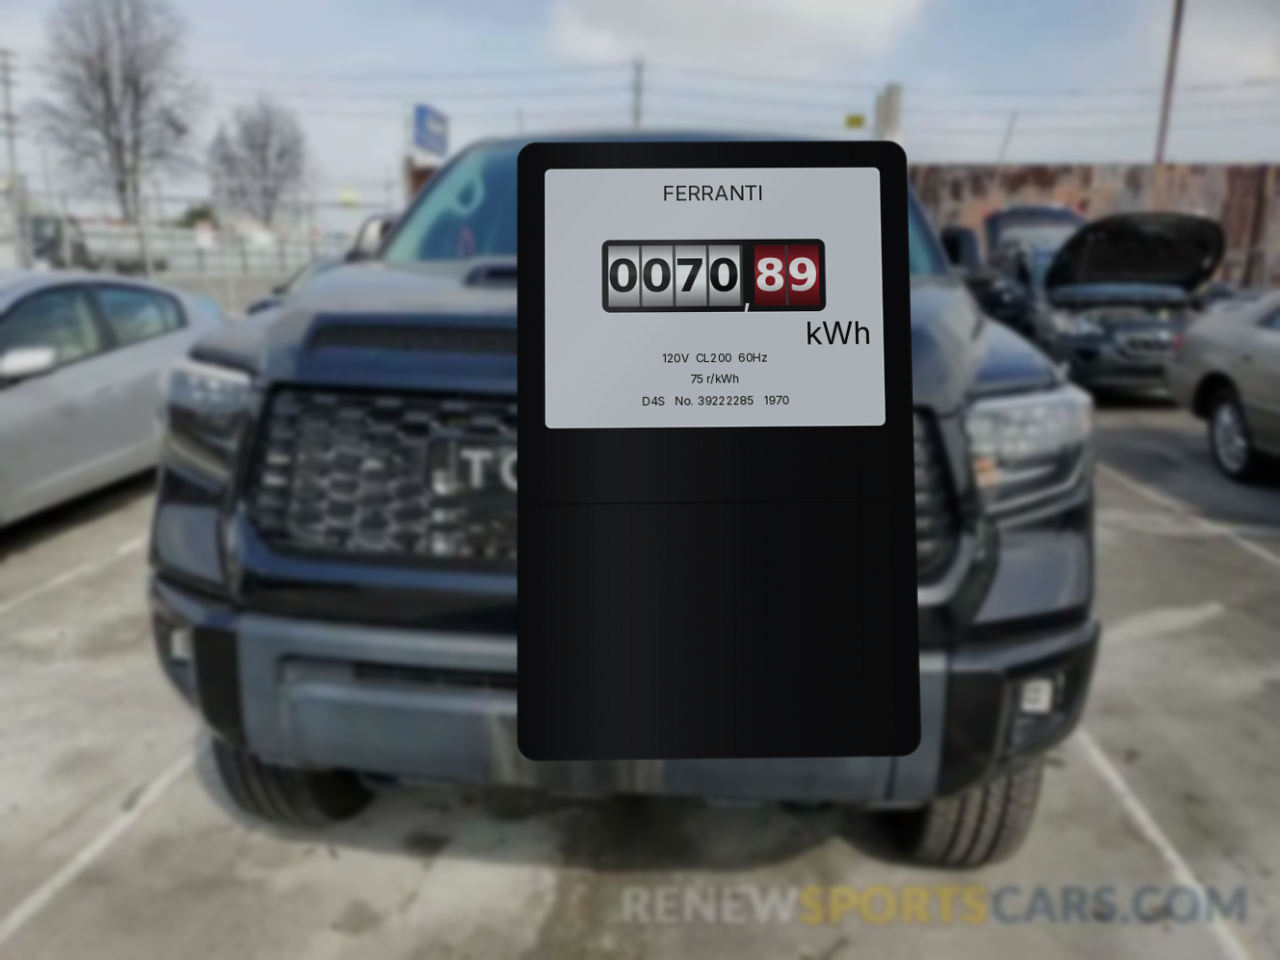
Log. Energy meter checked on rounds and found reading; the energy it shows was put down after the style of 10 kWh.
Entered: 70.89 kWh
